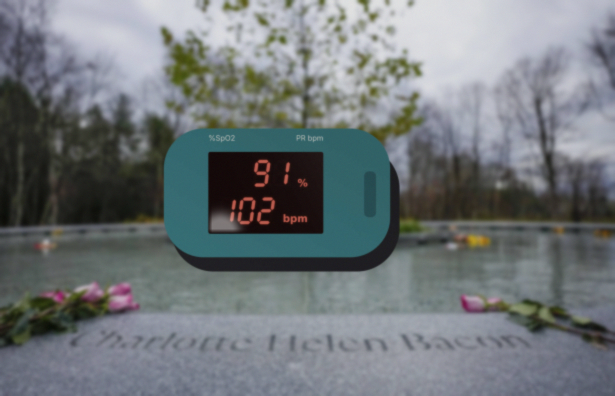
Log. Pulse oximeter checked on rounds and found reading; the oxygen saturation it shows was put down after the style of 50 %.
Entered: 91 %
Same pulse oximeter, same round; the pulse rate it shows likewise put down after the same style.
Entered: 102 bpm
